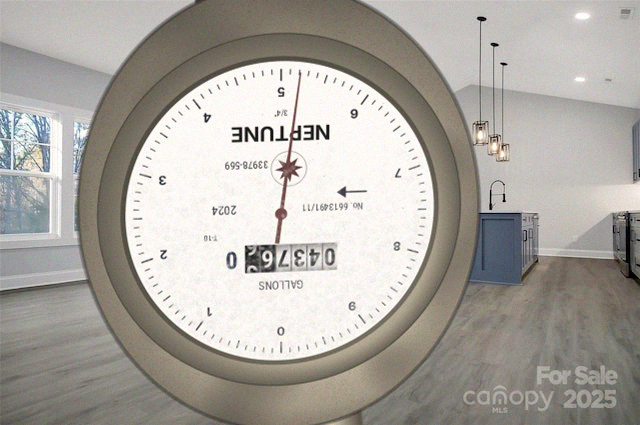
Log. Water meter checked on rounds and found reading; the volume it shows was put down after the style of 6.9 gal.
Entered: 437655.2 gal
